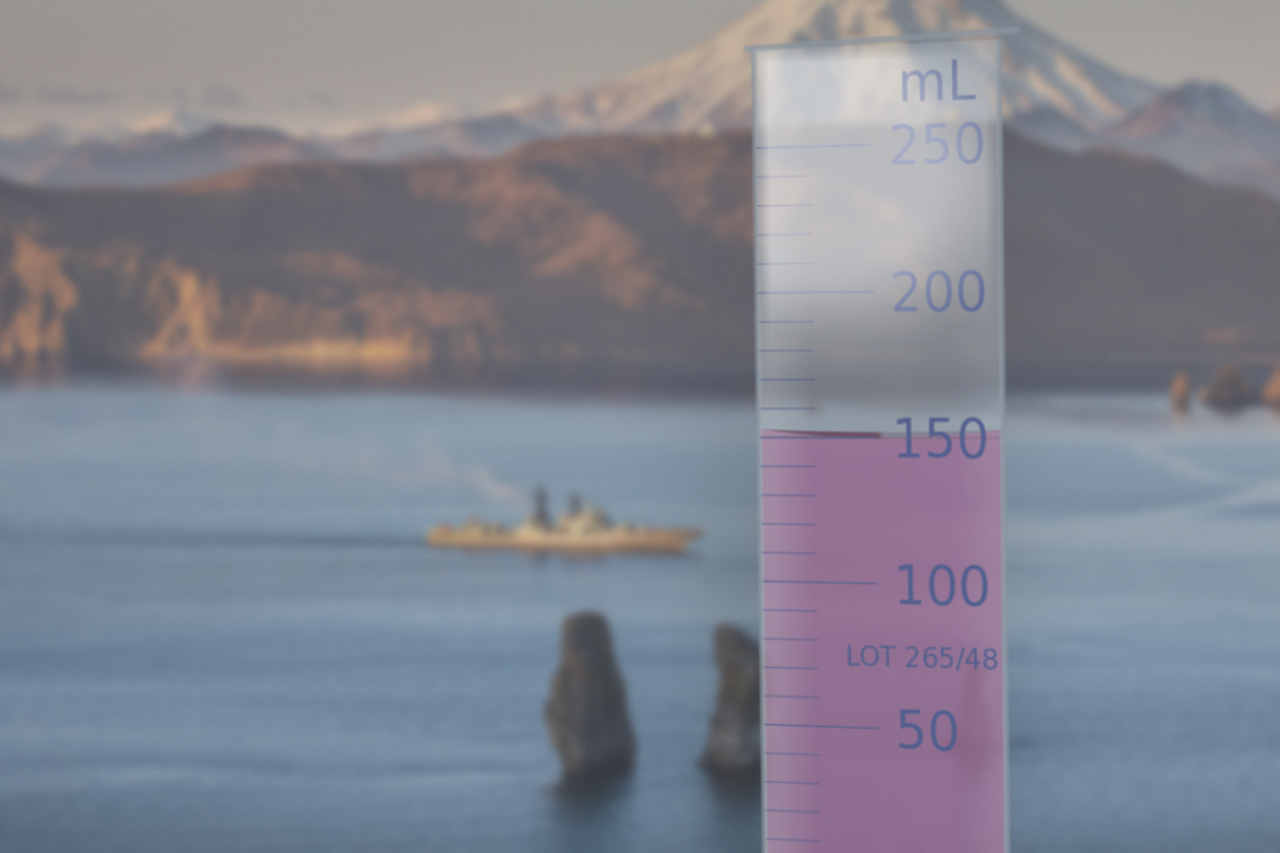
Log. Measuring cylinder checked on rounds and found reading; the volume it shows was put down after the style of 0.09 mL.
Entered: 150 mL
